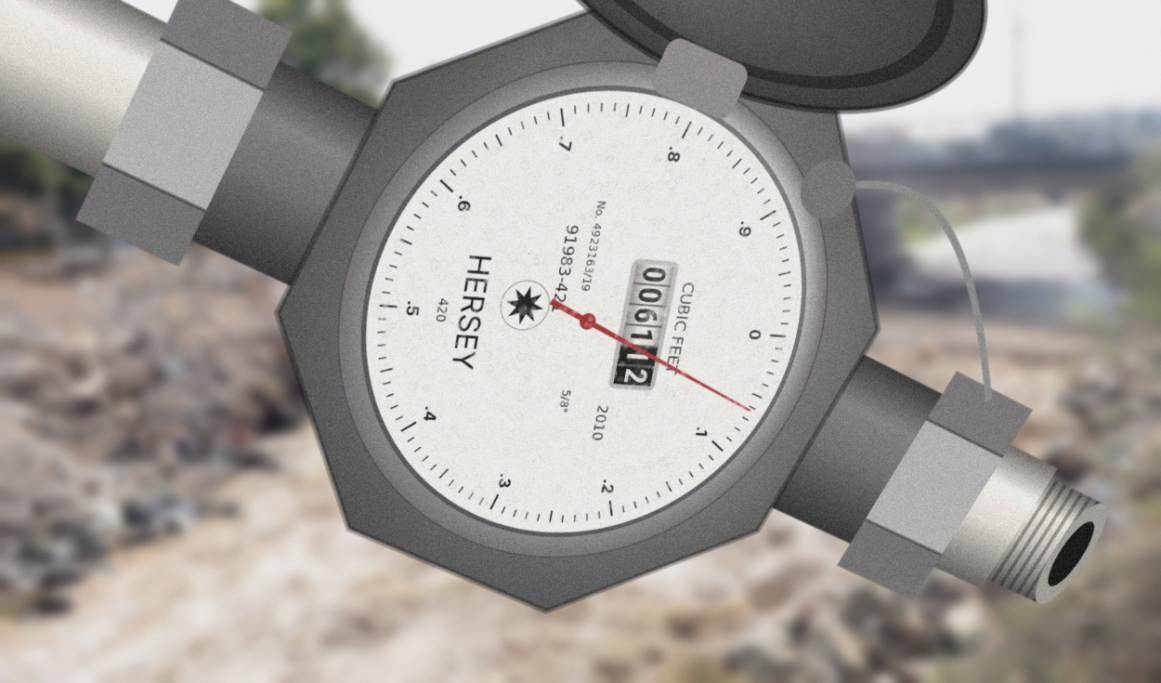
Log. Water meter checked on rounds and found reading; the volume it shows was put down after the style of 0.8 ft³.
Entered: 6112.06 ft³
